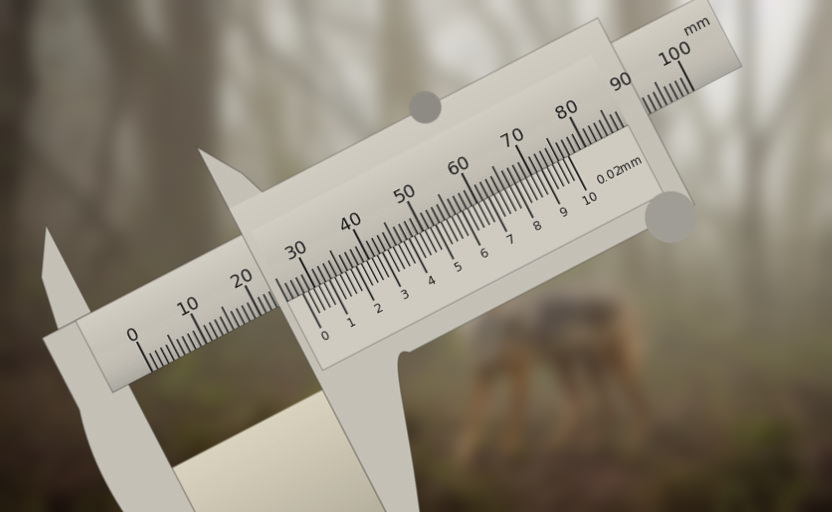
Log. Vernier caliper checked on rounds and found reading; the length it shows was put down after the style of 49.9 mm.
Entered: 27.8 mm
